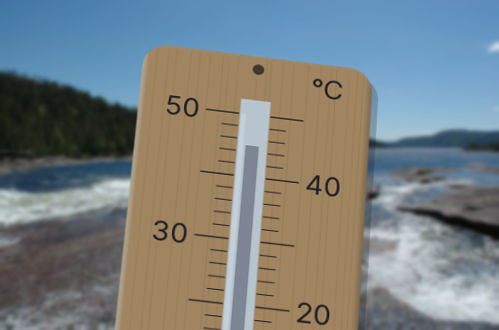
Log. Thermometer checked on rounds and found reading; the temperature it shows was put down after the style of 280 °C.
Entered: 45 °C
